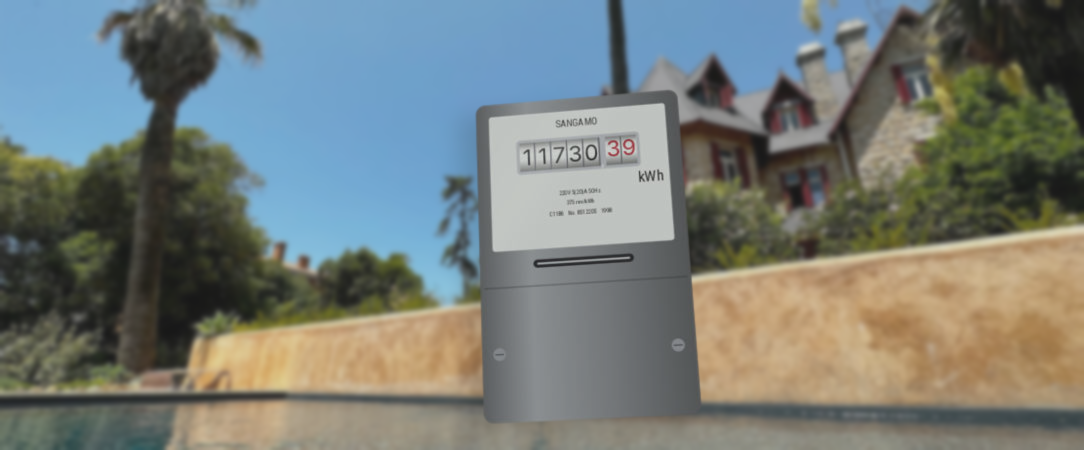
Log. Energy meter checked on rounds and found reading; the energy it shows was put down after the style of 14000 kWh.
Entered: 11730.39 kWh
